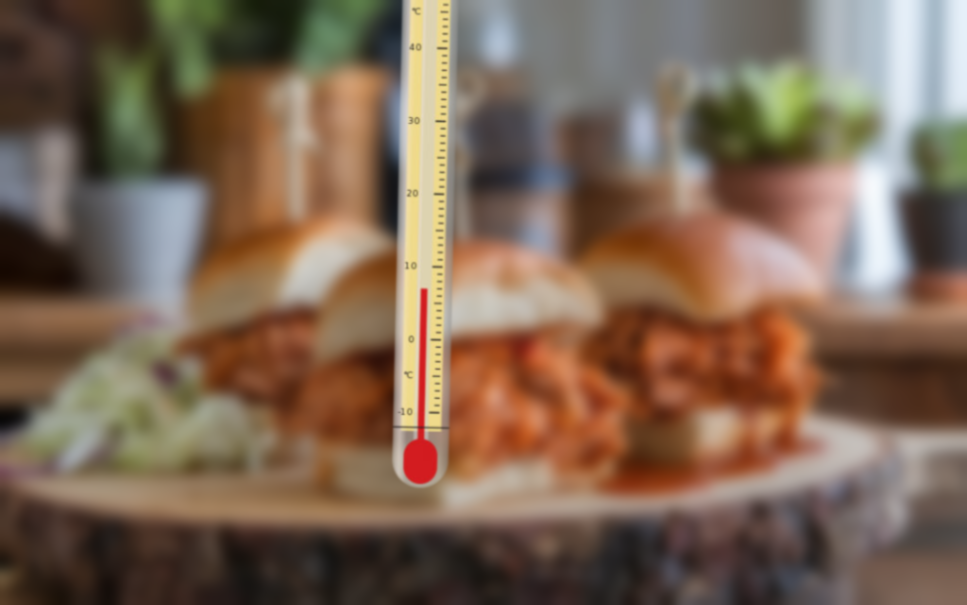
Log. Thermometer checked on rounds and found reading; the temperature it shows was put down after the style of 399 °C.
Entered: 7 °C
